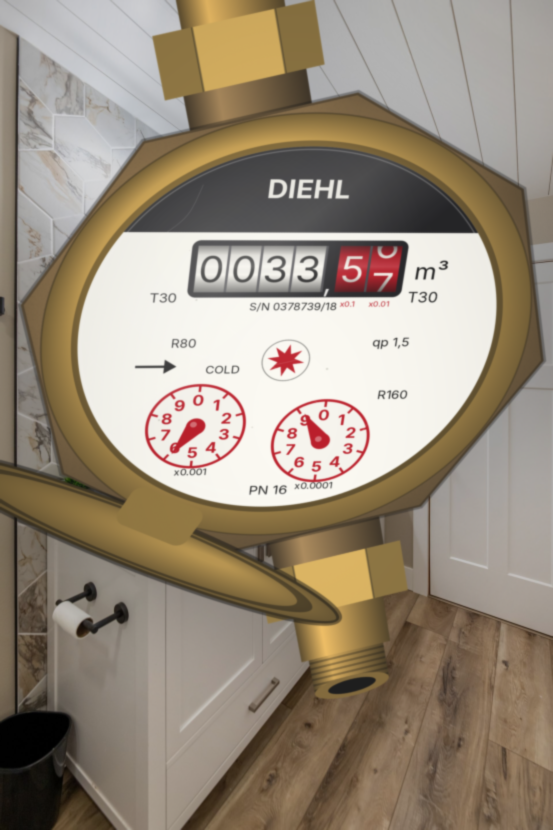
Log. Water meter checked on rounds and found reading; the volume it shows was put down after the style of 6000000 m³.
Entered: 33.5659 m³
